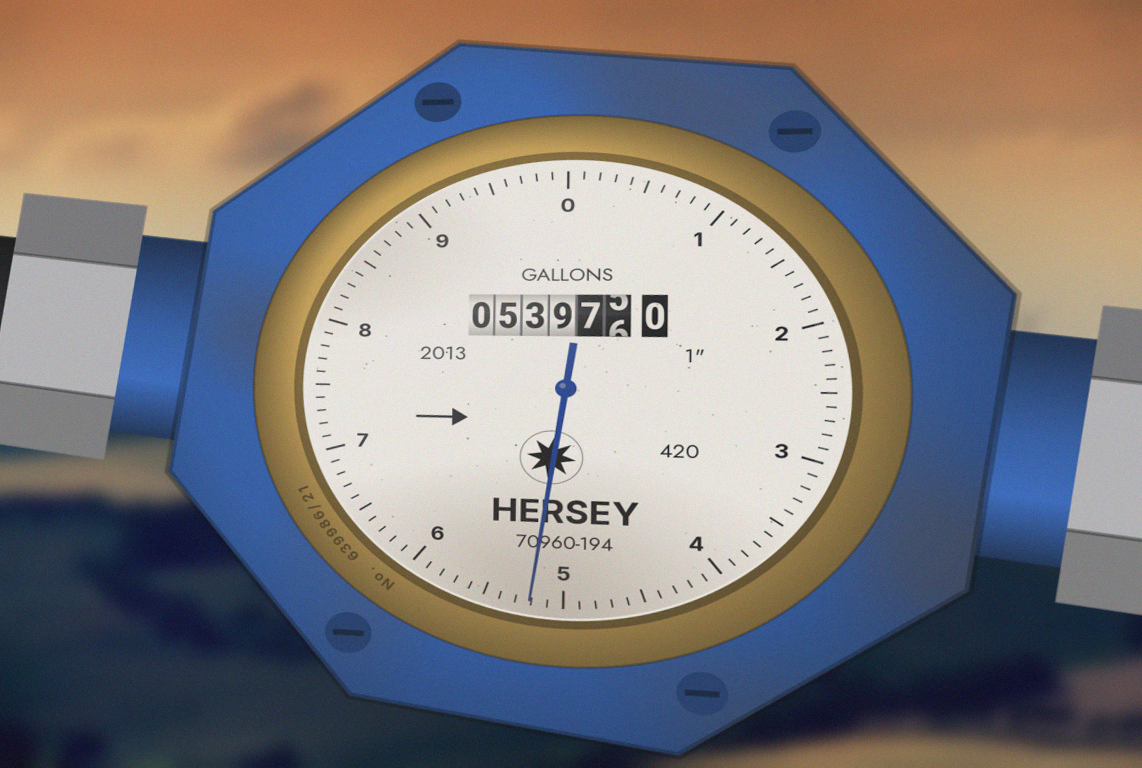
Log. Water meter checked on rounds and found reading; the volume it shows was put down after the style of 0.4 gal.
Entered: 539755.2 gal
